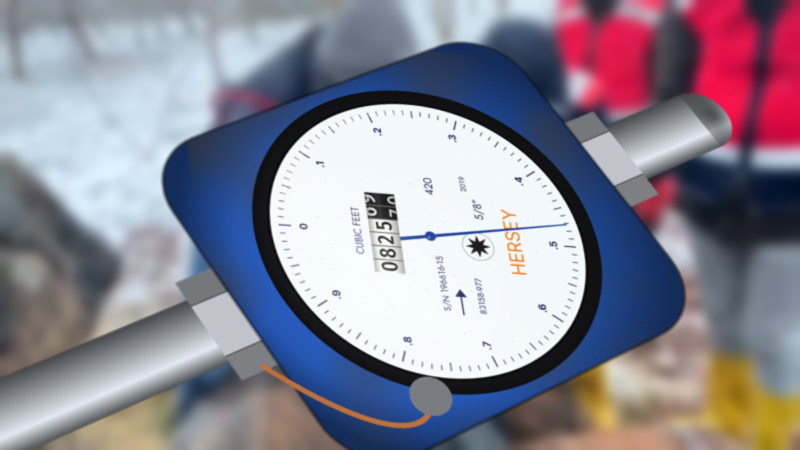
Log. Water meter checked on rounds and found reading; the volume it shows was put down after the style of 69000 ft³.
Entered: 82569.47 ft³
